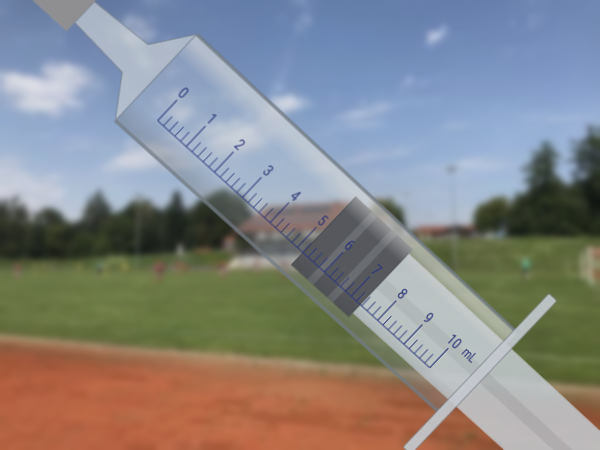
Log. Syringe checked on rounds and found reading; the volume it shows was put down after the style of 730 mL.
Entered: 5.2 mL
